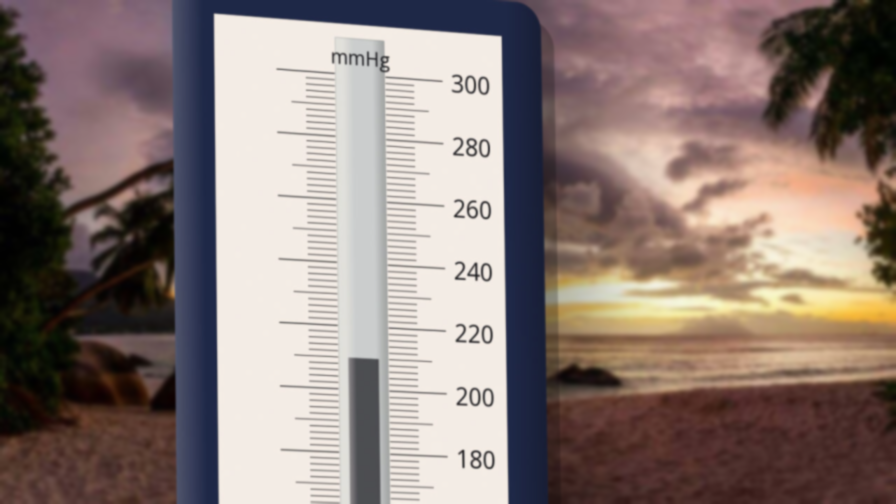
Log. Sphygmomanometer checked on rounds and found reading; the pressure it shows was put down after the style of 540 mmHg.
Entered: 210 mmHg
